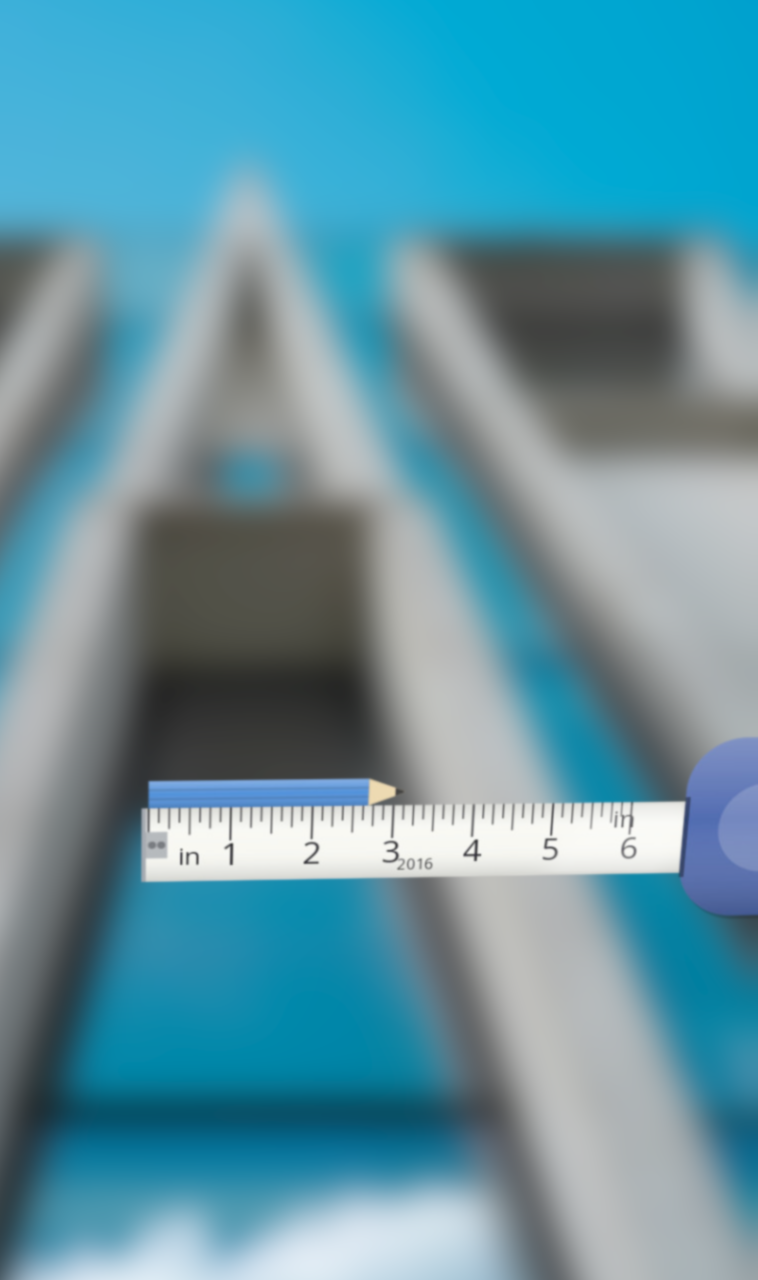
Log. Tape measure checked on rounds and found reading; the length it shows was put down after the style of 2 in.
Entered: 3.125 in
